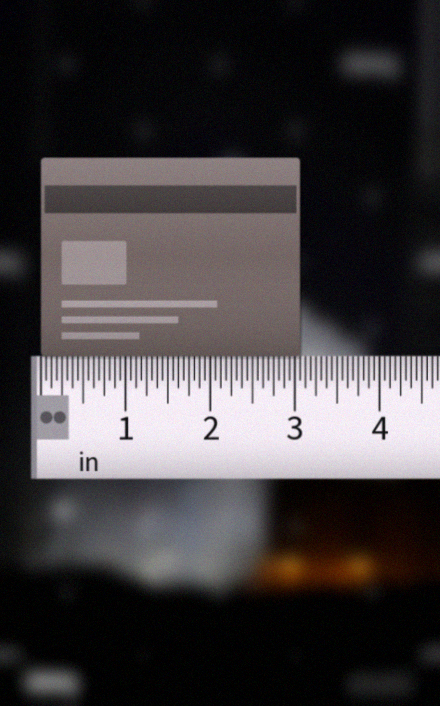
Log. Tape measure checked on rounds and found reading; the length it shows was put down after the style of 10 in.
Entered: 3.0625 in
